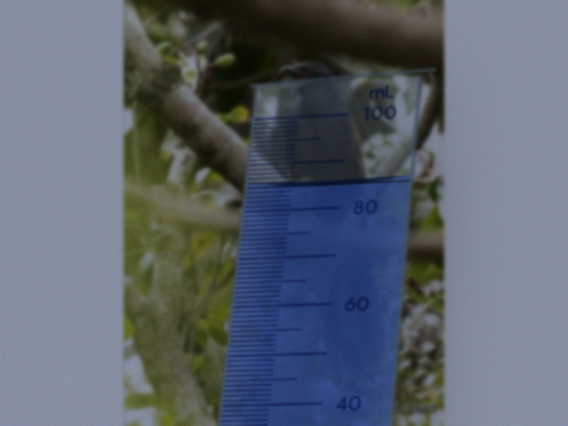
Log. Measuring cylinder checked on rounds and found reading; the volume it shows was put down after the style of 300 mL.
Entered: 85 mL
